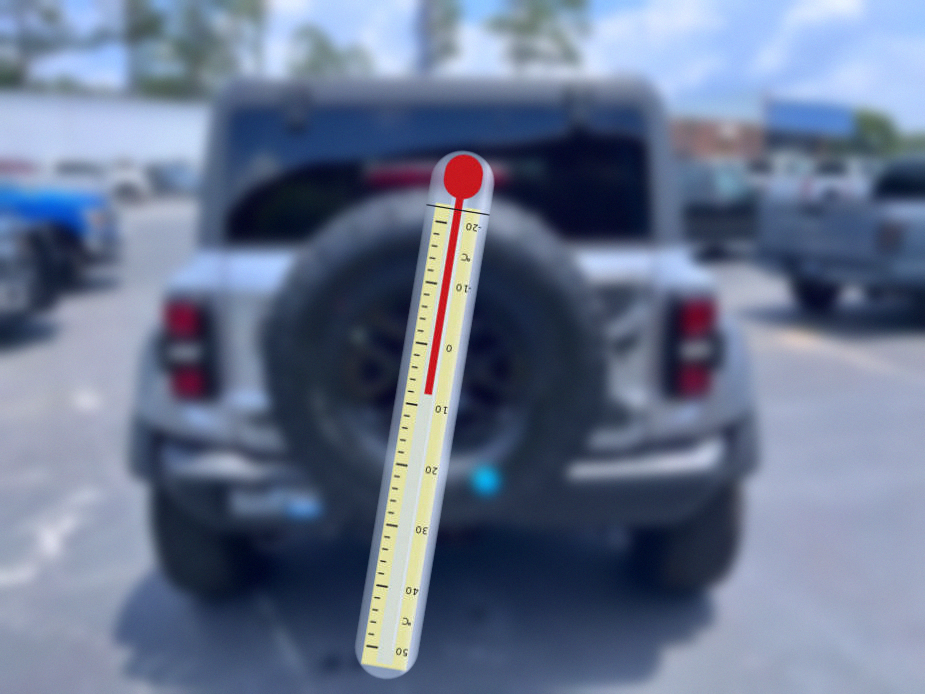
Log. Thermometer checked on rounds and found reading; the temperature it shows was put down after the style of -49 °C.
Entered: 8 °C
